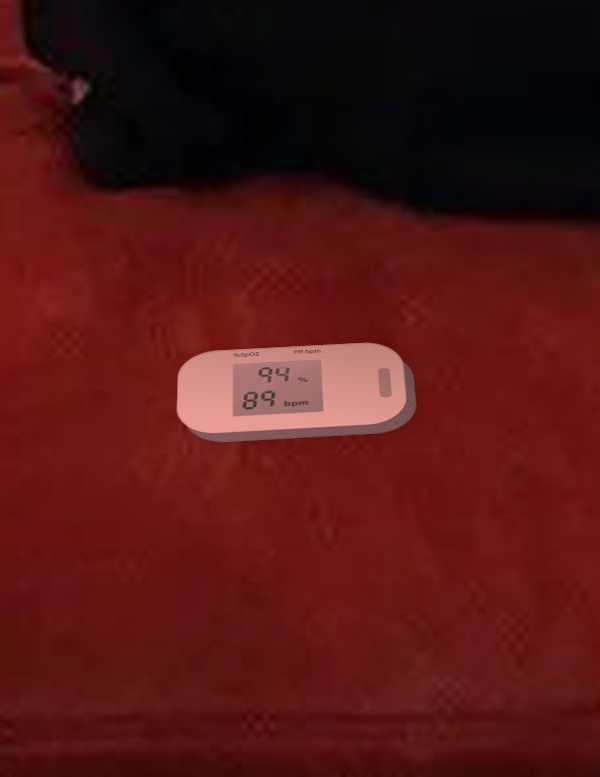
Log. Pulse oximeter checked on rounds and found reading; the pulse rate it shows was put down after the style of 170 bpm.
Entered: 89 bpm
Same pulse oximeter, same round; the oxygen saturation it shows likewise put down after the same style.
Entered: 94 %
